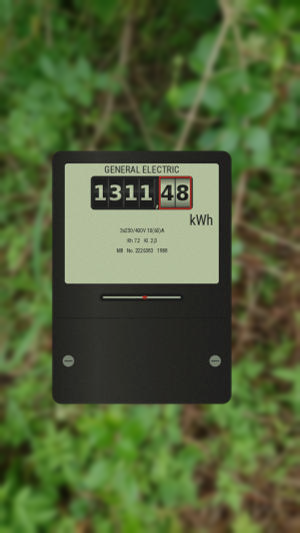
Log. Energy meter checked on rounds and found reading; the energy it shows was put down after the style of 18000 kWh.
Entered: 1311.48 kWh
